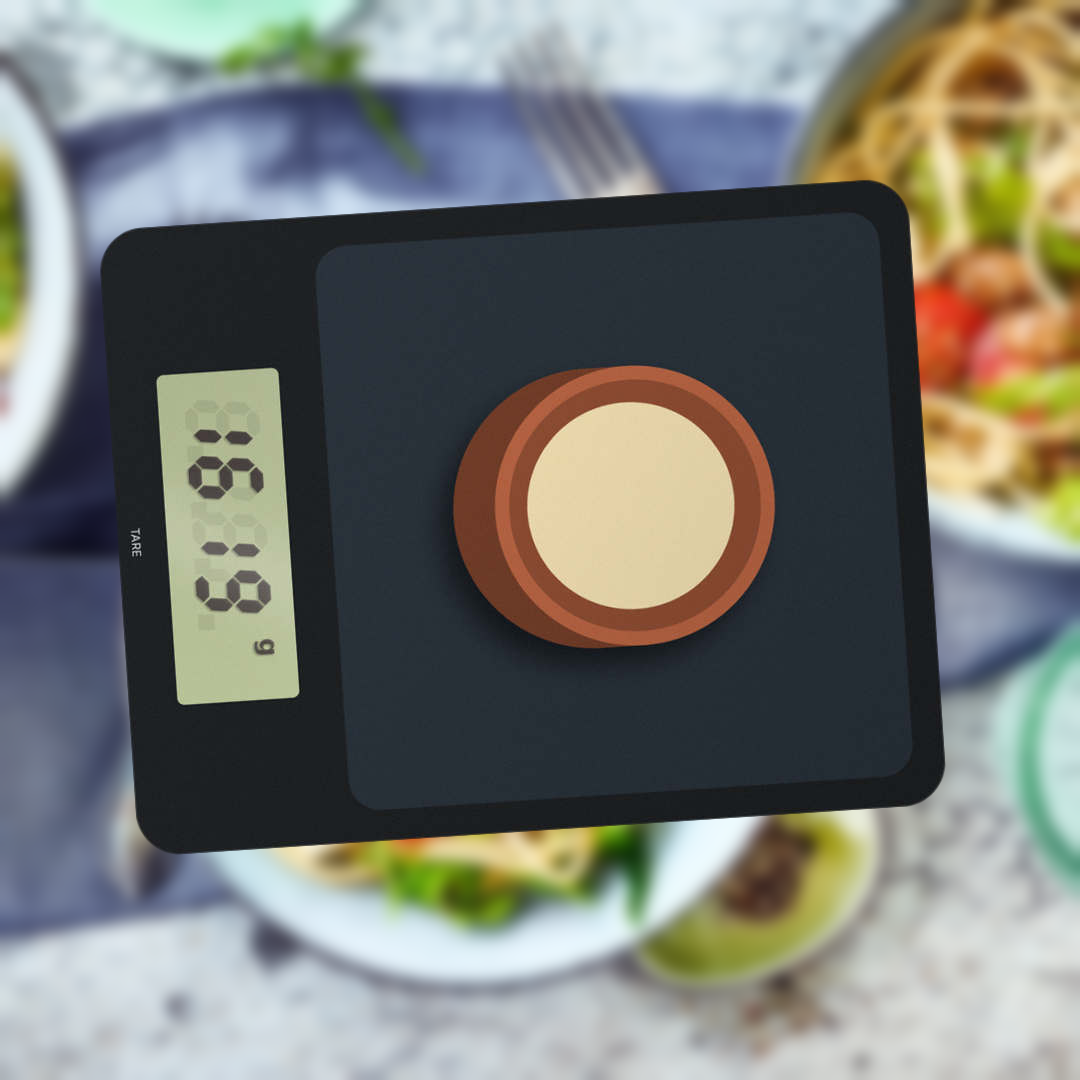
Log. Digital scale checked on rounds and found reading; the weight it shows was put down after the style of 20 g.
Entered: 1619 g
